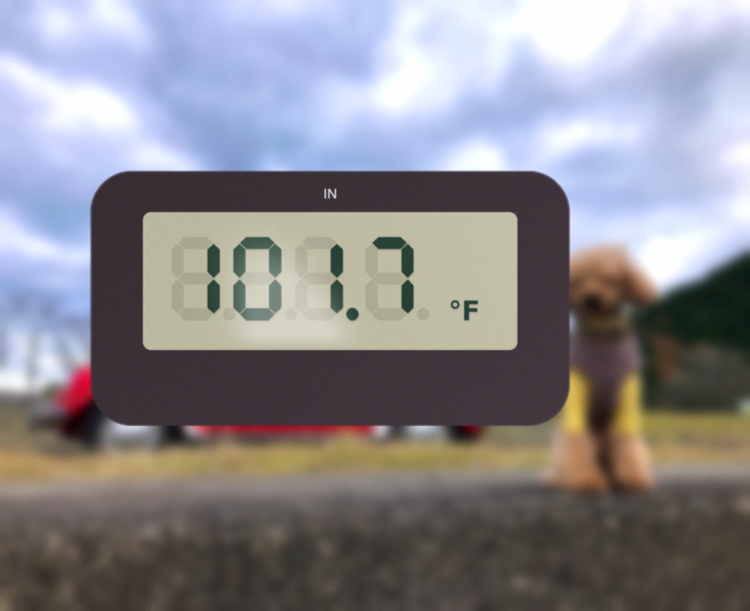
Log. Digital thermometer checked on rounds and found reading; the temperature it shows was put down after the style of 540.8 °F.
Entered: 101.7 °F
